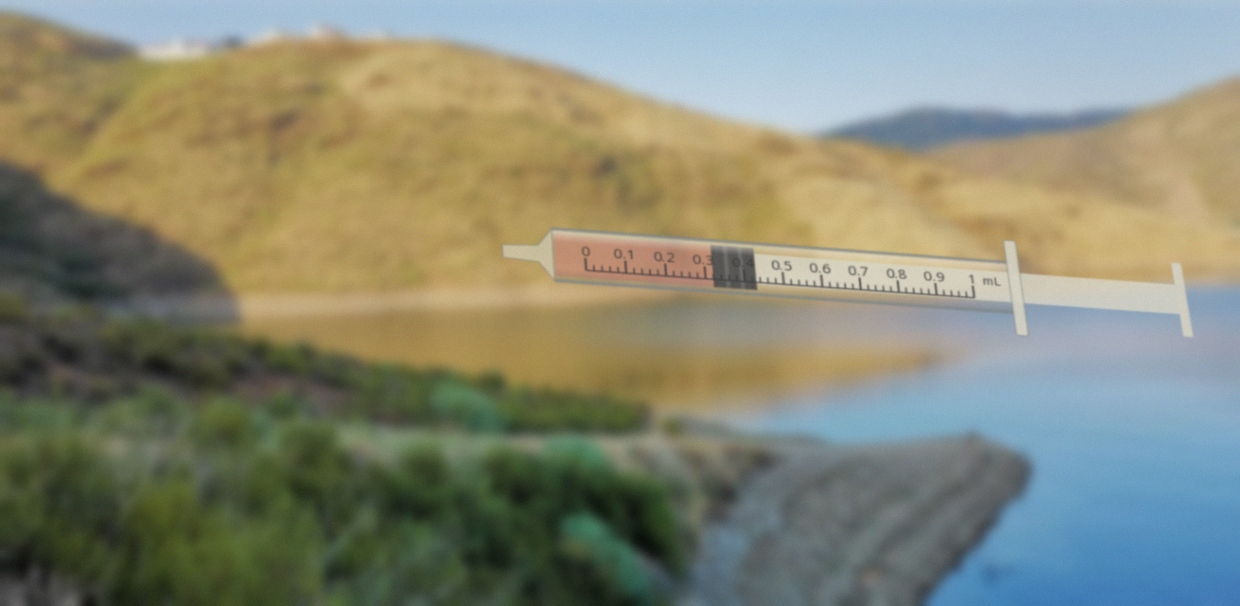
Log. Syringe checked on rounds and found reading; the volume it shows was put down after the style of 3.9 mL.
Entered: 0.32 mL
